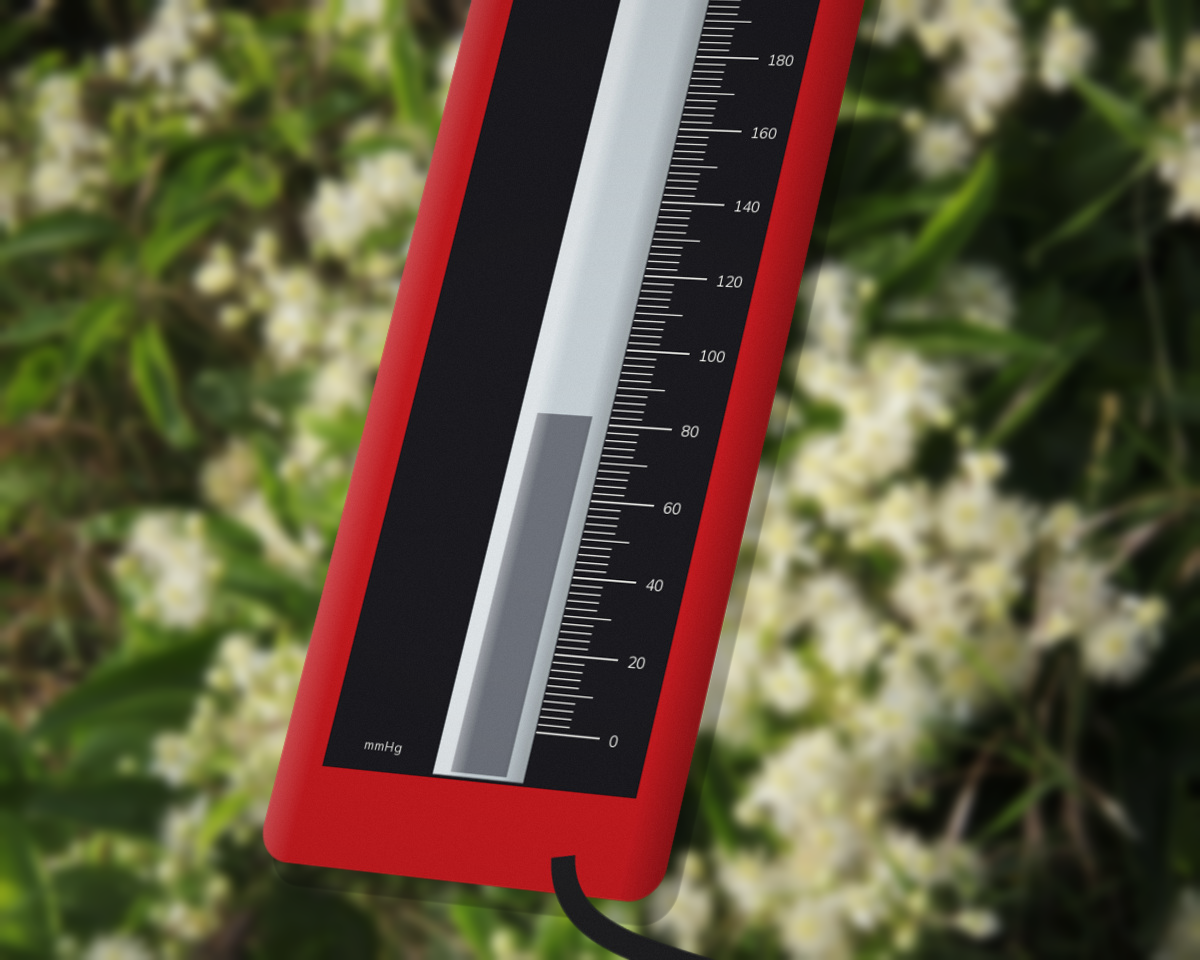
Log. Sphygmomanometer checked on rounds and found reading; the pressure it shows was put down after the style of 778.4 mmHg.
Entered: 82 mmHg
